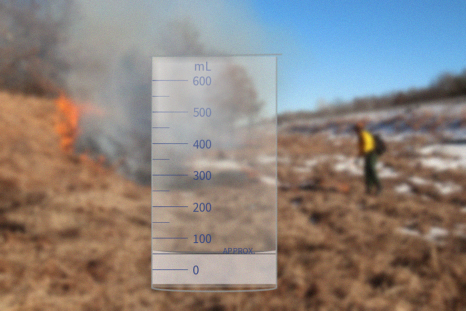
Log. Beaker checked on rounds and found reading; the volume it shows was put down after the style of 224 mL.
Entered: 50 mL
